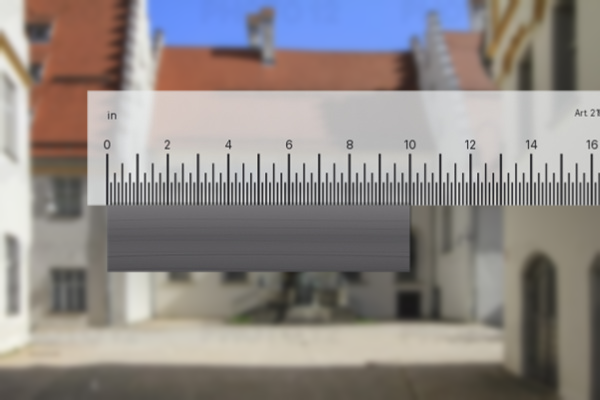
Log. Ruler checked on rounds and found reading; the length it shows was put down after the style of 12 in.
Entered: 10 in
